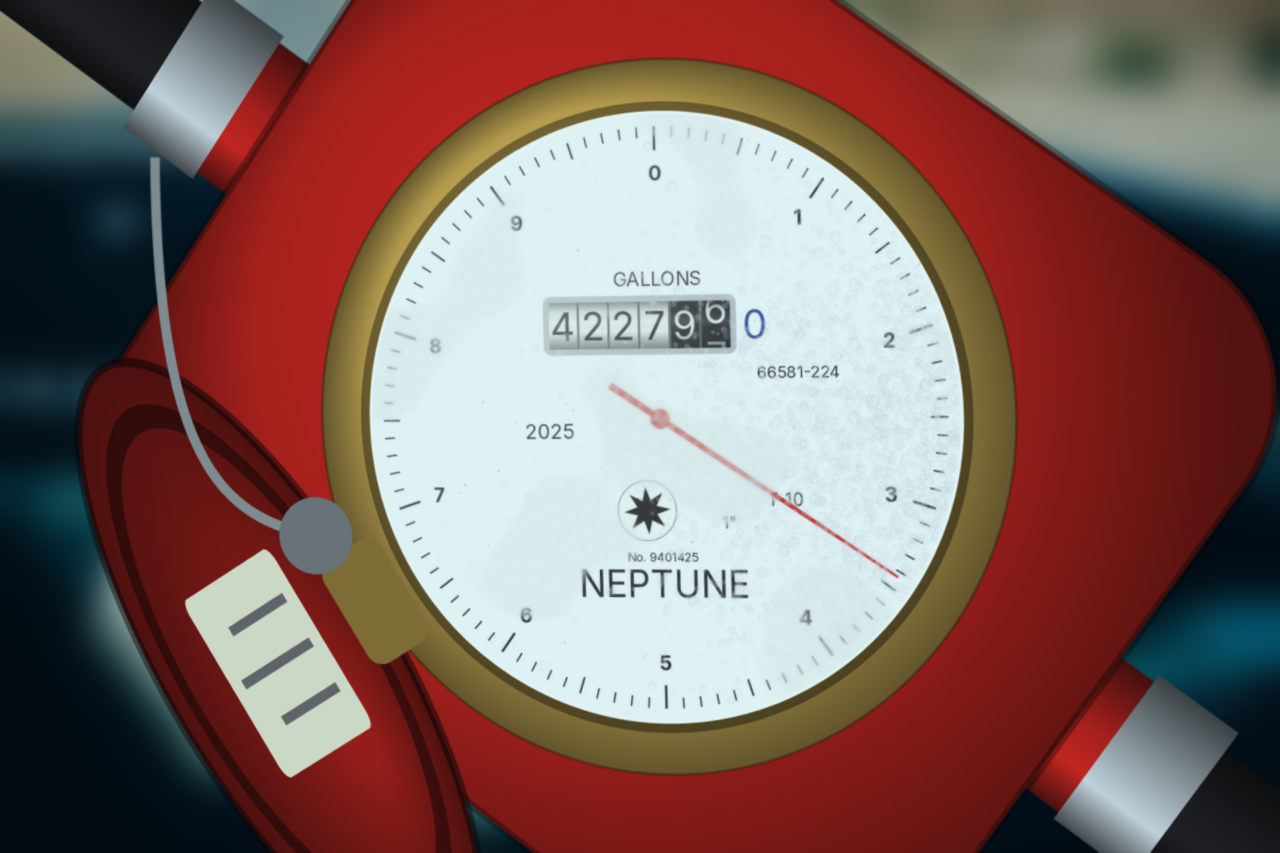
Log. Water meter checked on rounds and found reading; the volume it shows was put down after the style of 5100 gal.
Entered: 4227963.4 gal
